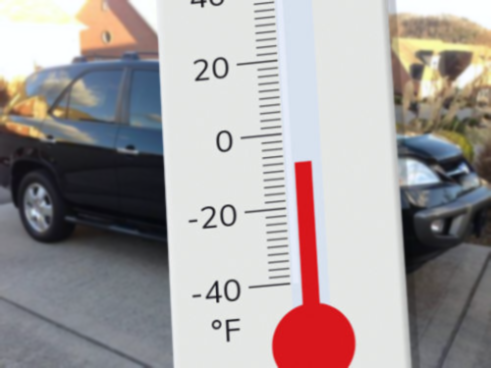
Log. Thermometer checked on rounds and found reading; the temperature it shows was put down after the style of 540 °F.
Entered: -8 °F
